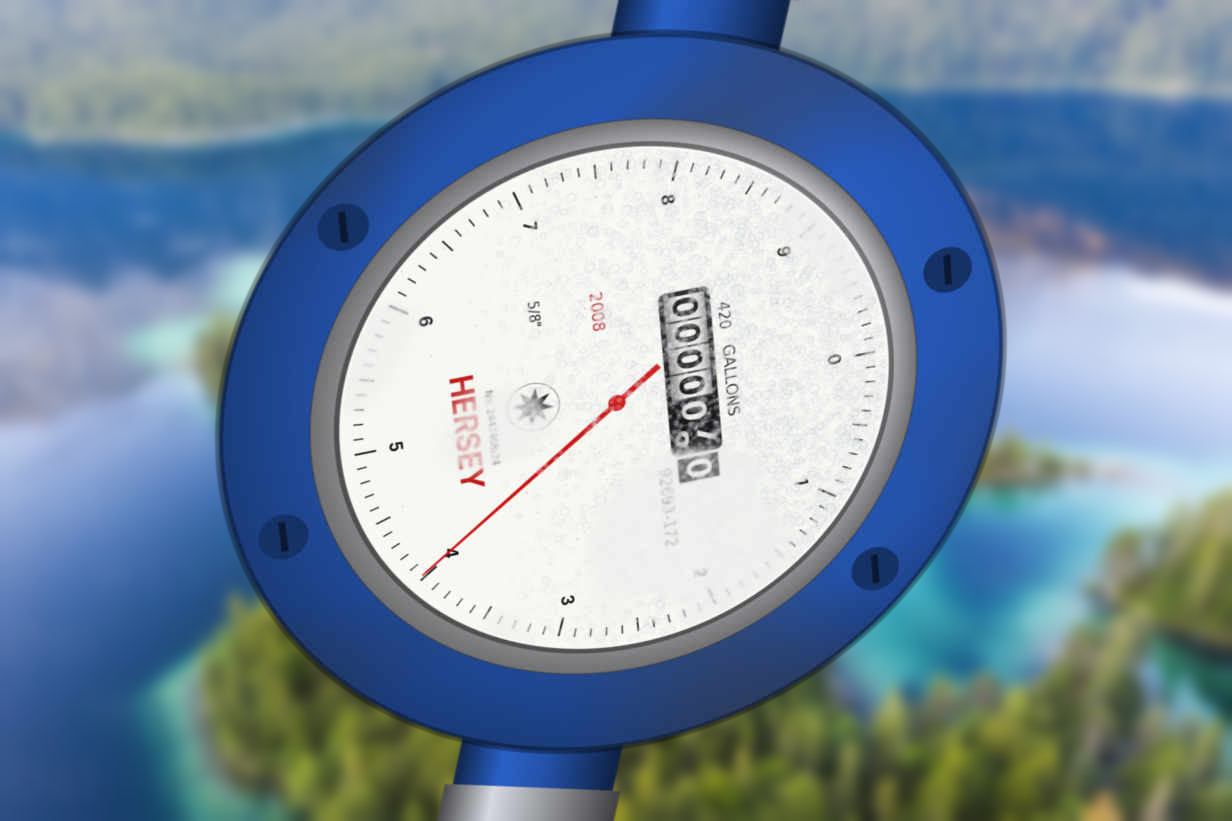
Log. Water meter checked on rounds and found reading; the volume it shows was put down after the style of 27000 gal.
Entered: 74.0 gal
